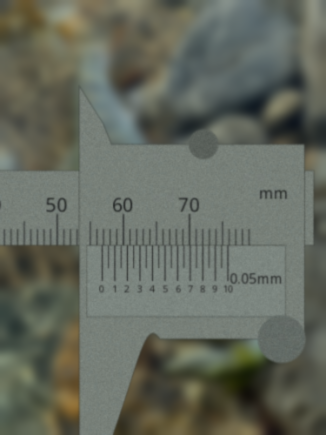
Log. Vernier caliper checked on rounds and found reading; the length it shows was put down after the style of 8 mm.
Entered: 56.8 mm
